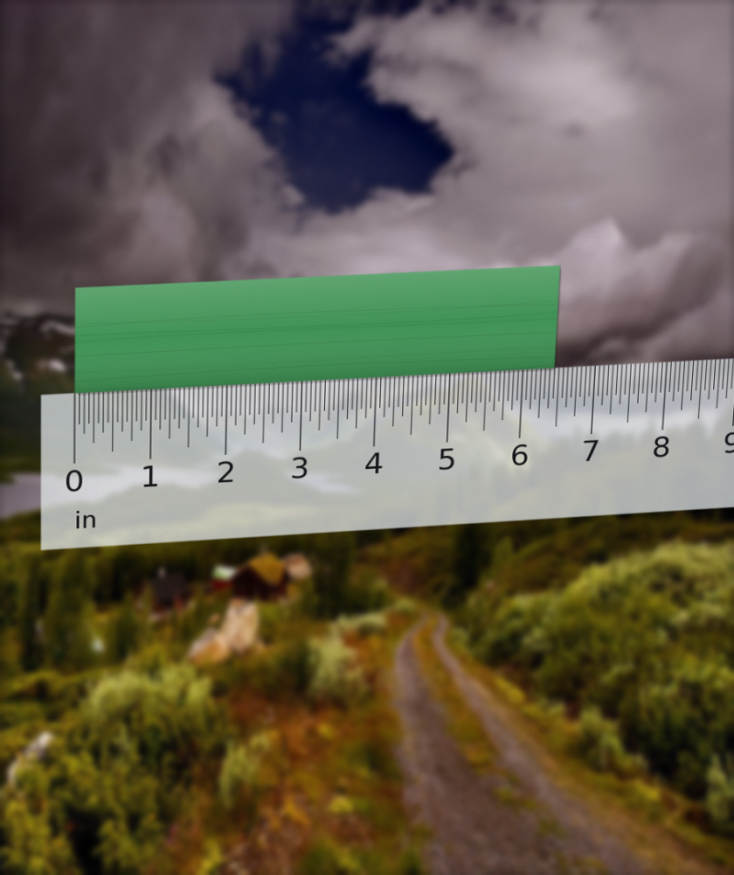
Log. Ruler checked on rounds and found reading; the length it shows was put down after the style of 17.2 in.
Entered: 6.4375 in
